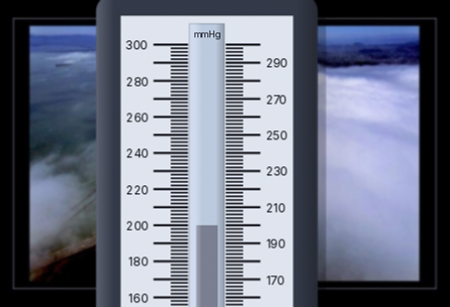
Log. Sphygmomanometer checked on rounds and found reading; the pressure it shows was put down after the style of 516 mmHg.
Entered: 200 mmHg
